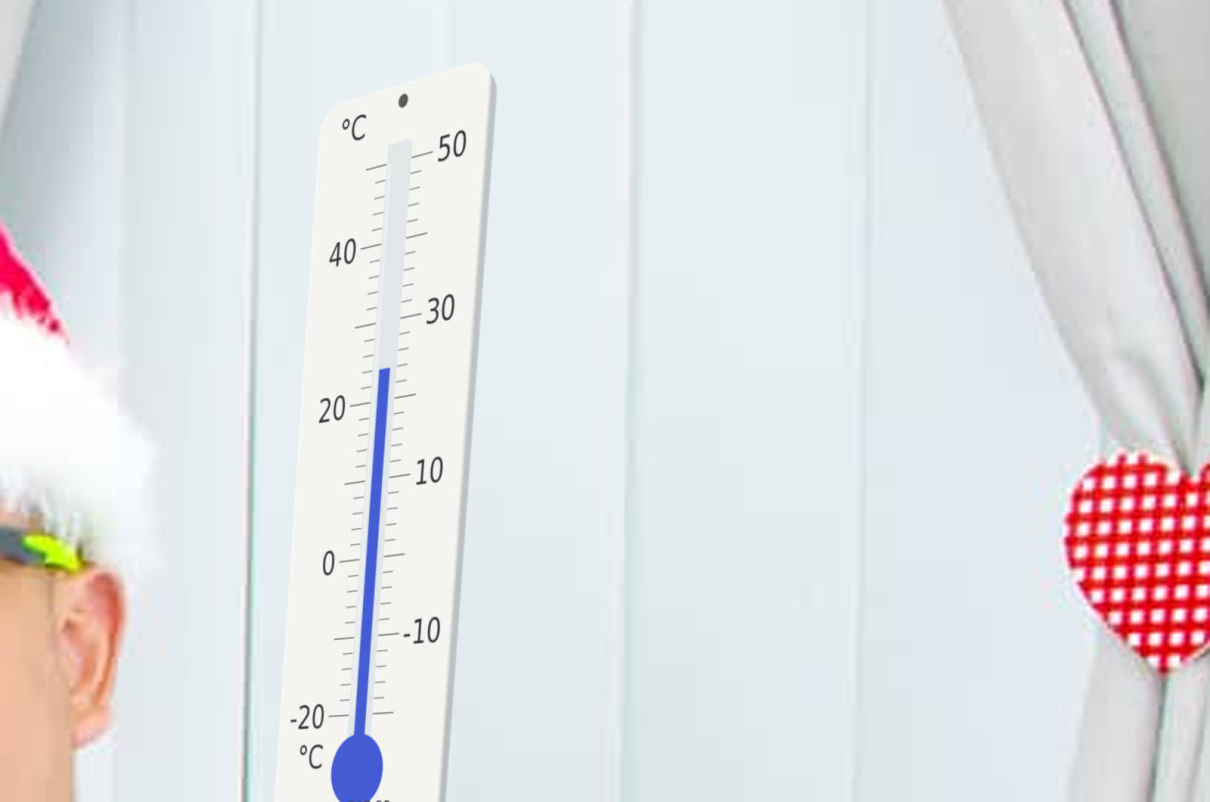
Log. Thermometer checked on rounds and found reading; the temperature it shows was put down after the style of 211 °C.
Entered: 24 °C
